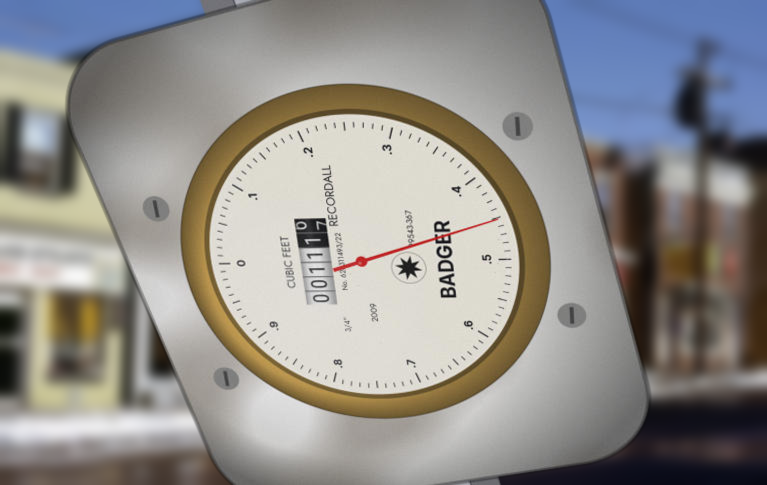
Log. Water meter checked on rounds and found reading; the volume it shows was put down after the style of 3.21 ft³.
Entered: 1116.45 ft³
